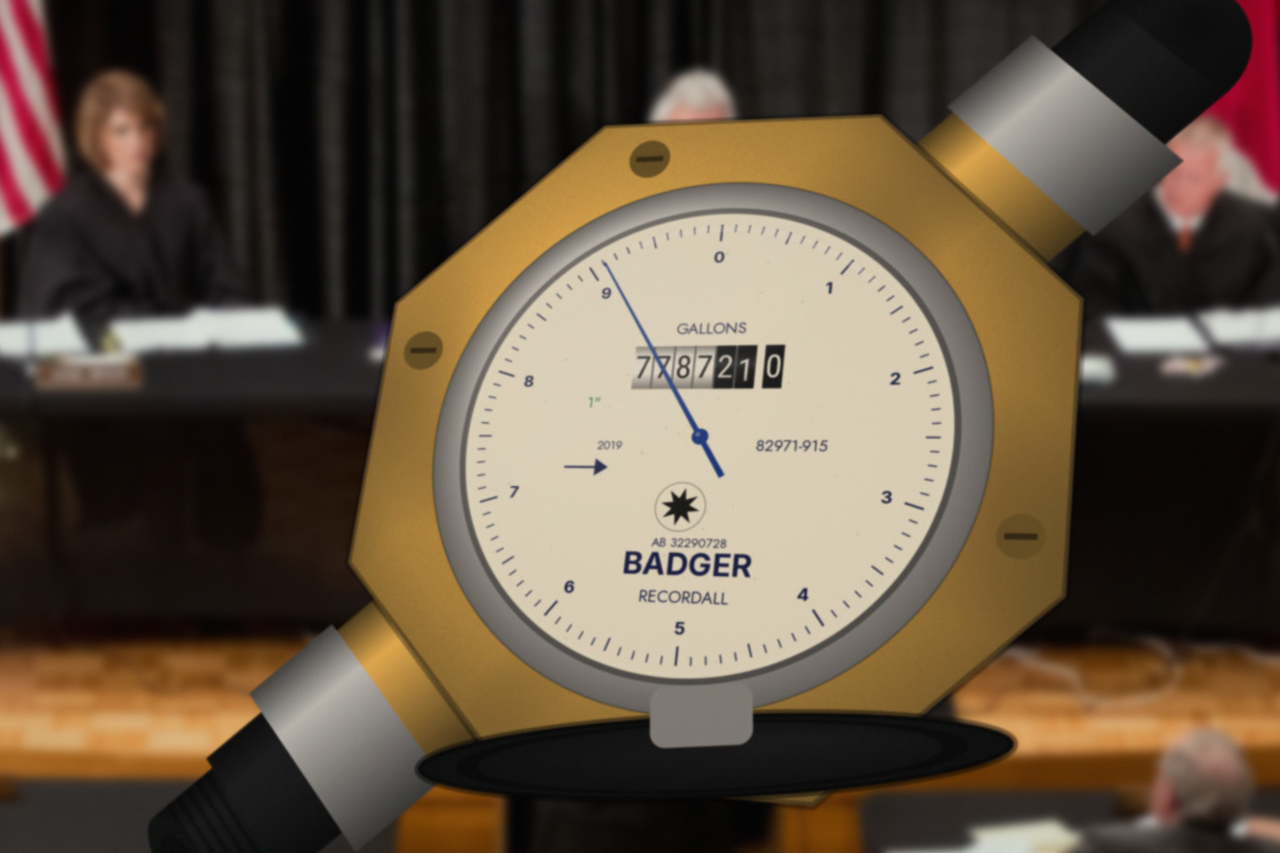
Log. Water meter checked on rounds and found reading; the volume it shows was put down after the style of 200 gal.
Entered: 7787209.1 gal
